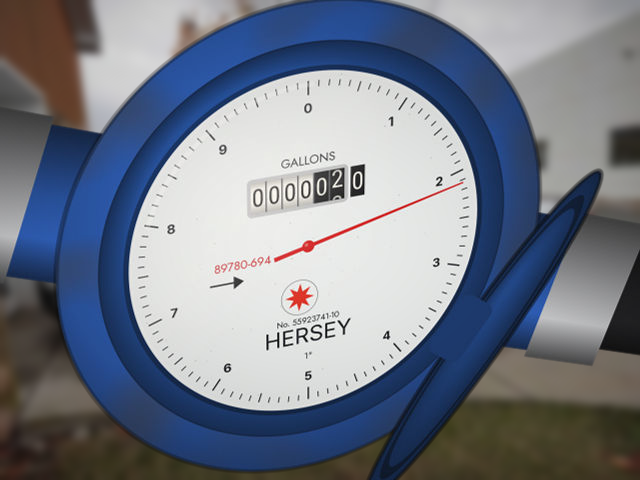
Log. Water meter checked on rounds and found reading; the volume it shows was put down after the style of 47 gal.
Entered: 22.1 gal
